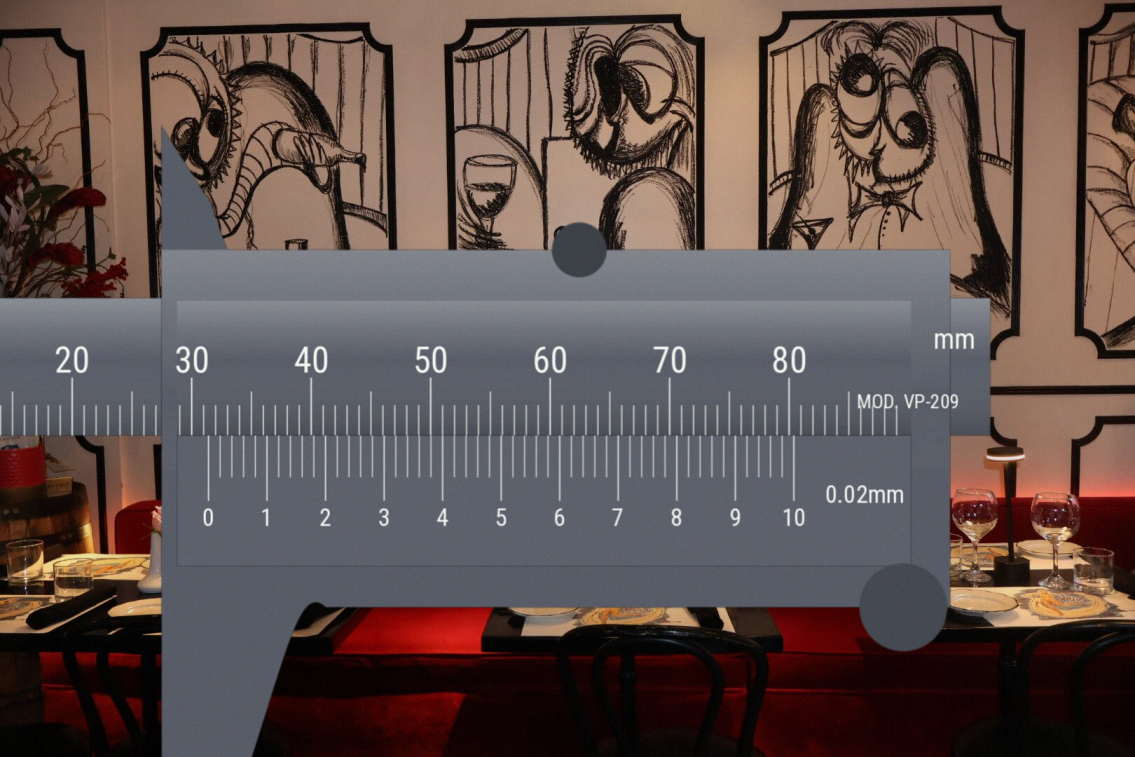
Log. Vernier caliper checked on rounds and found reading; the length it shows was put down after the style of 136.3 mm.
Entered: 31.4 mm
